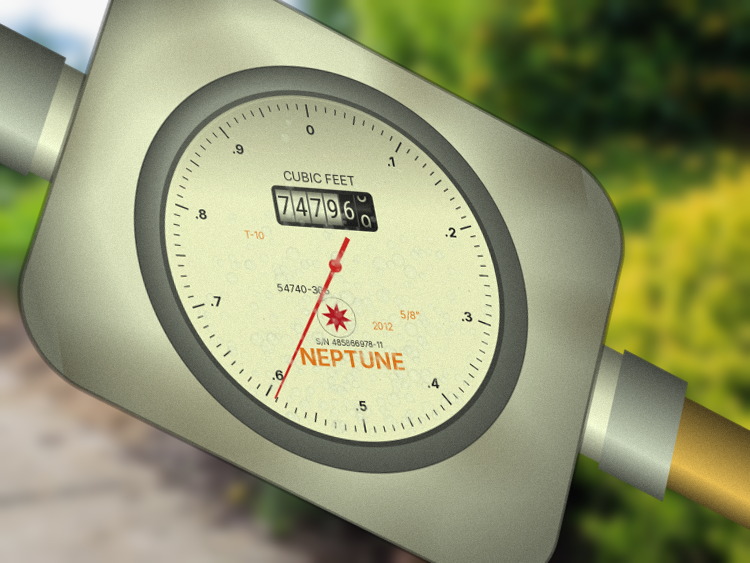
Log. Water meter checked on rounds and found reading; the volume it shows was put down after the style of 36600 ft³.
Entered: 747968.59 ft³
